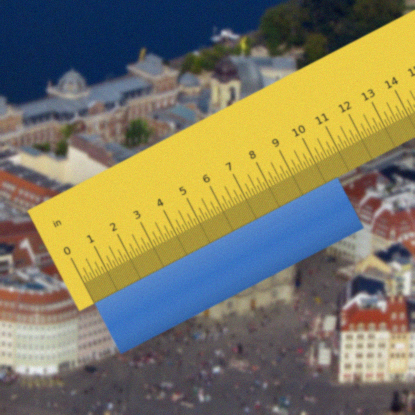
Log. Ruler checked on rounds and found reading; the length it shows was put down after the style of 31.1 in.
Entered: 10.5 in
